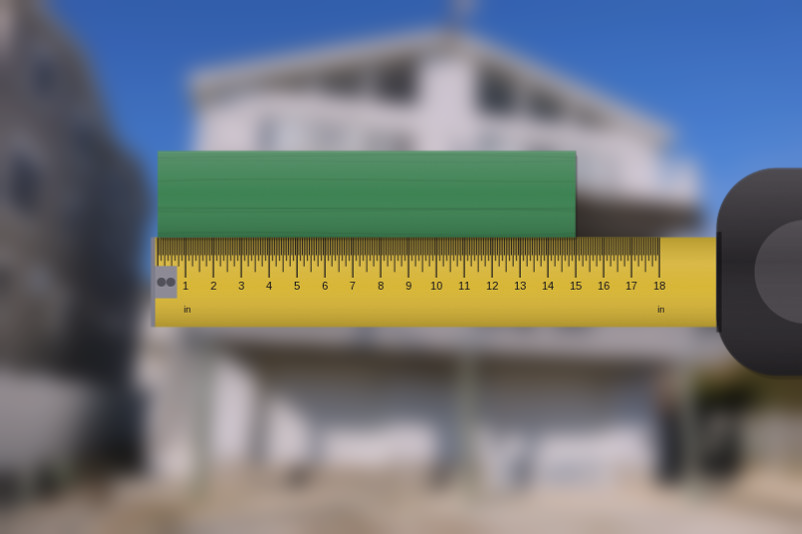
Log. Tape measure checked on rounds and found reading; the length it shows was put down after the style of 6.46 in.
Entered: 15 in
